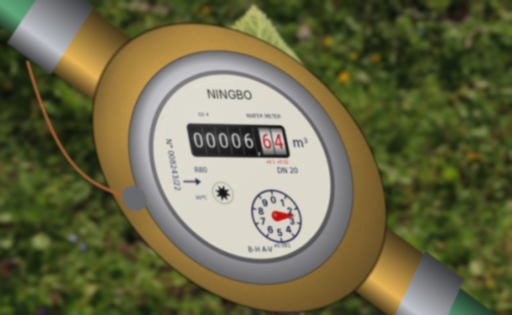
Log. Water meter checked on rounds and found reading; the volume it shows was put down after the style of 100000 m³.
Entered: 6.642 m³
